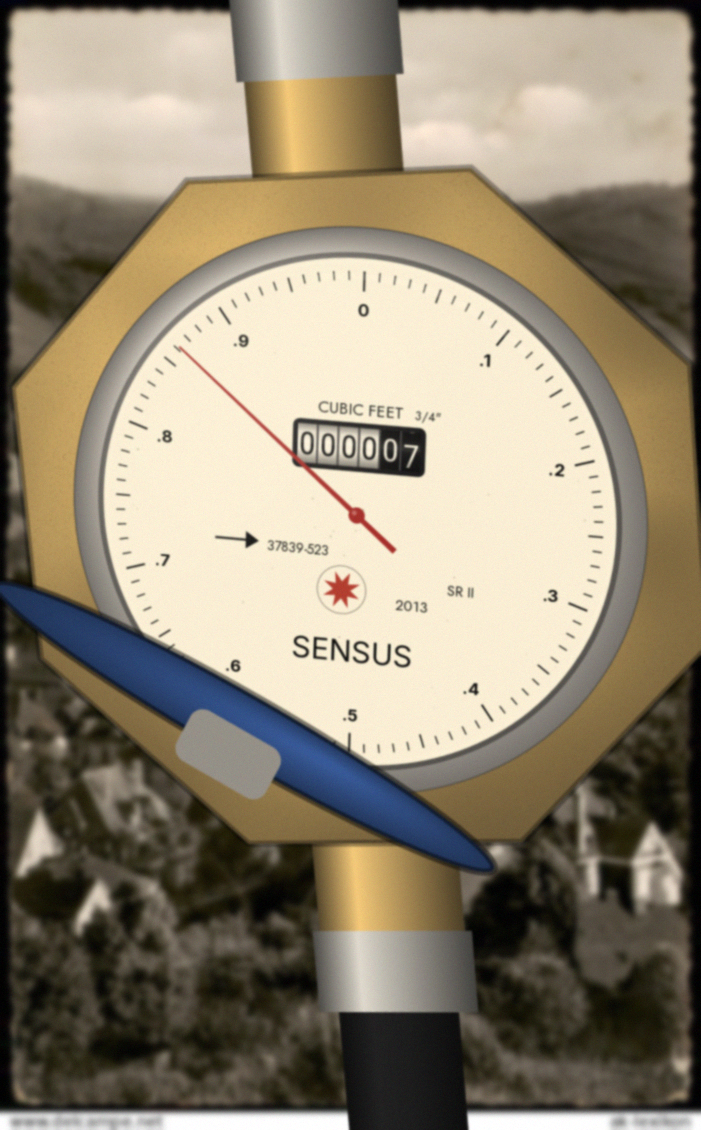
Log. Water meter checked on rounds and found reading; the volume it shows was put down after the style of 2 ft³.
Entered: 6.86 ft³
